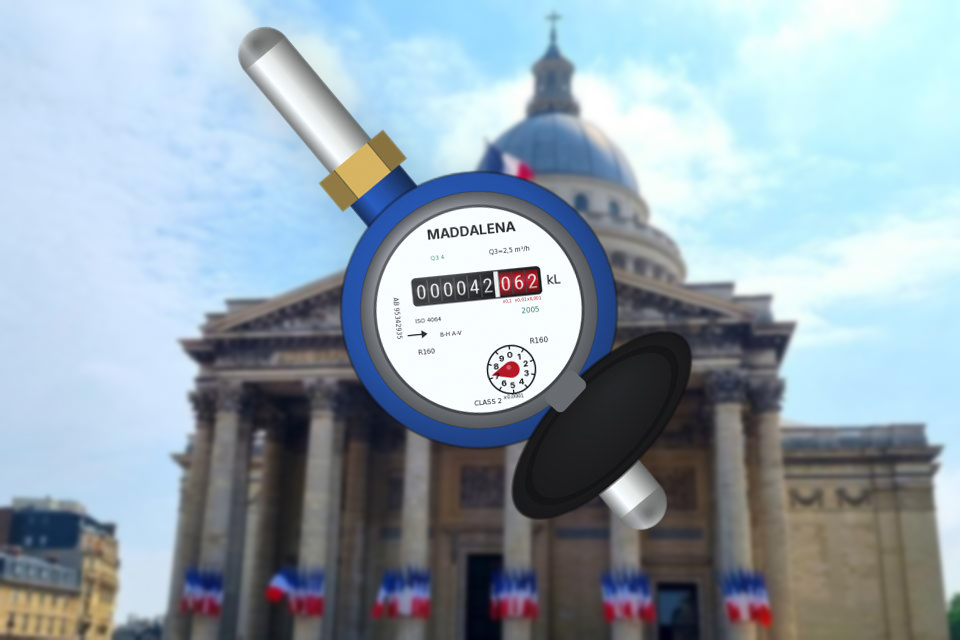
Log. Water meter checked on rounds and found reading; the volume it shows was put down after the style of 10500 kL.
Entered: 42.0627 kL
